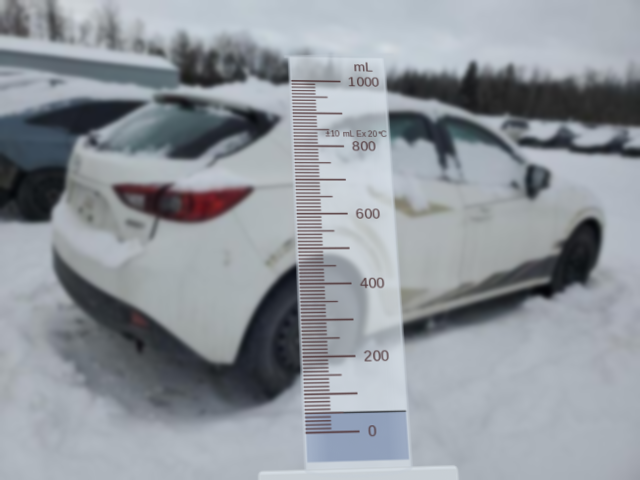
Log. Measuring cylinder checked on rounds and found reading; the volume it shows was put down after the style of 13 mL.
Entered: 50 mL
